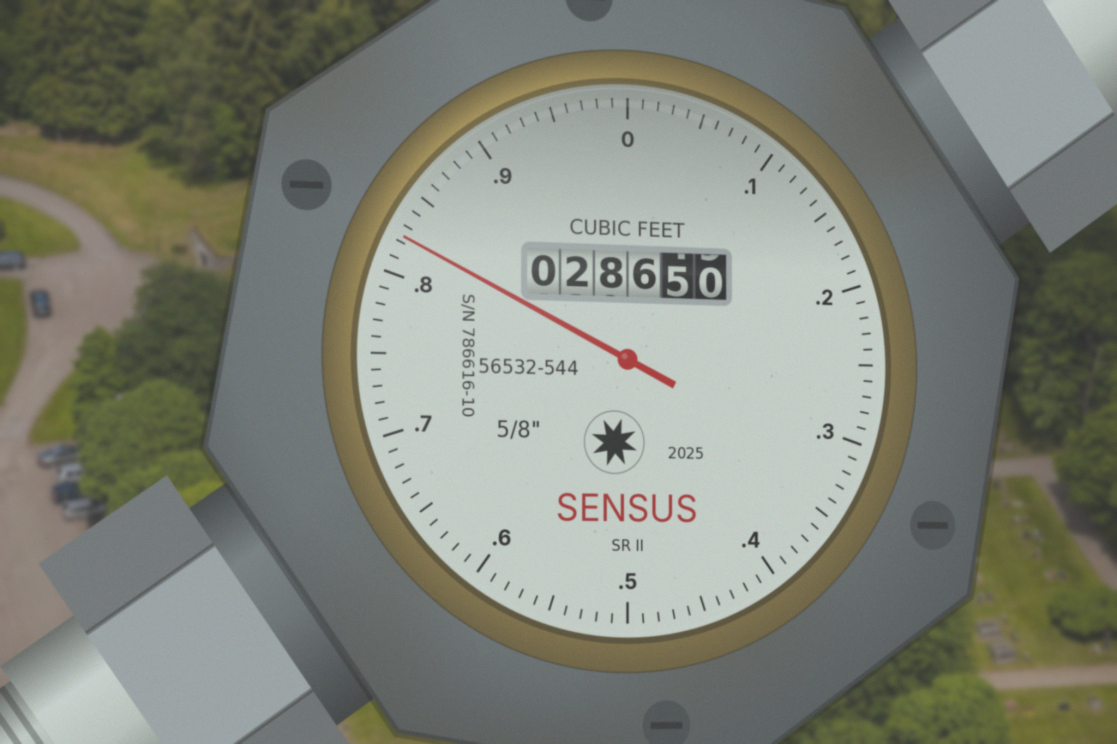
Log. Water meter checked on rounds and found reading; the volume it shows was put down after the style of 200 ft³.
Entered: 28649.82 ft³
